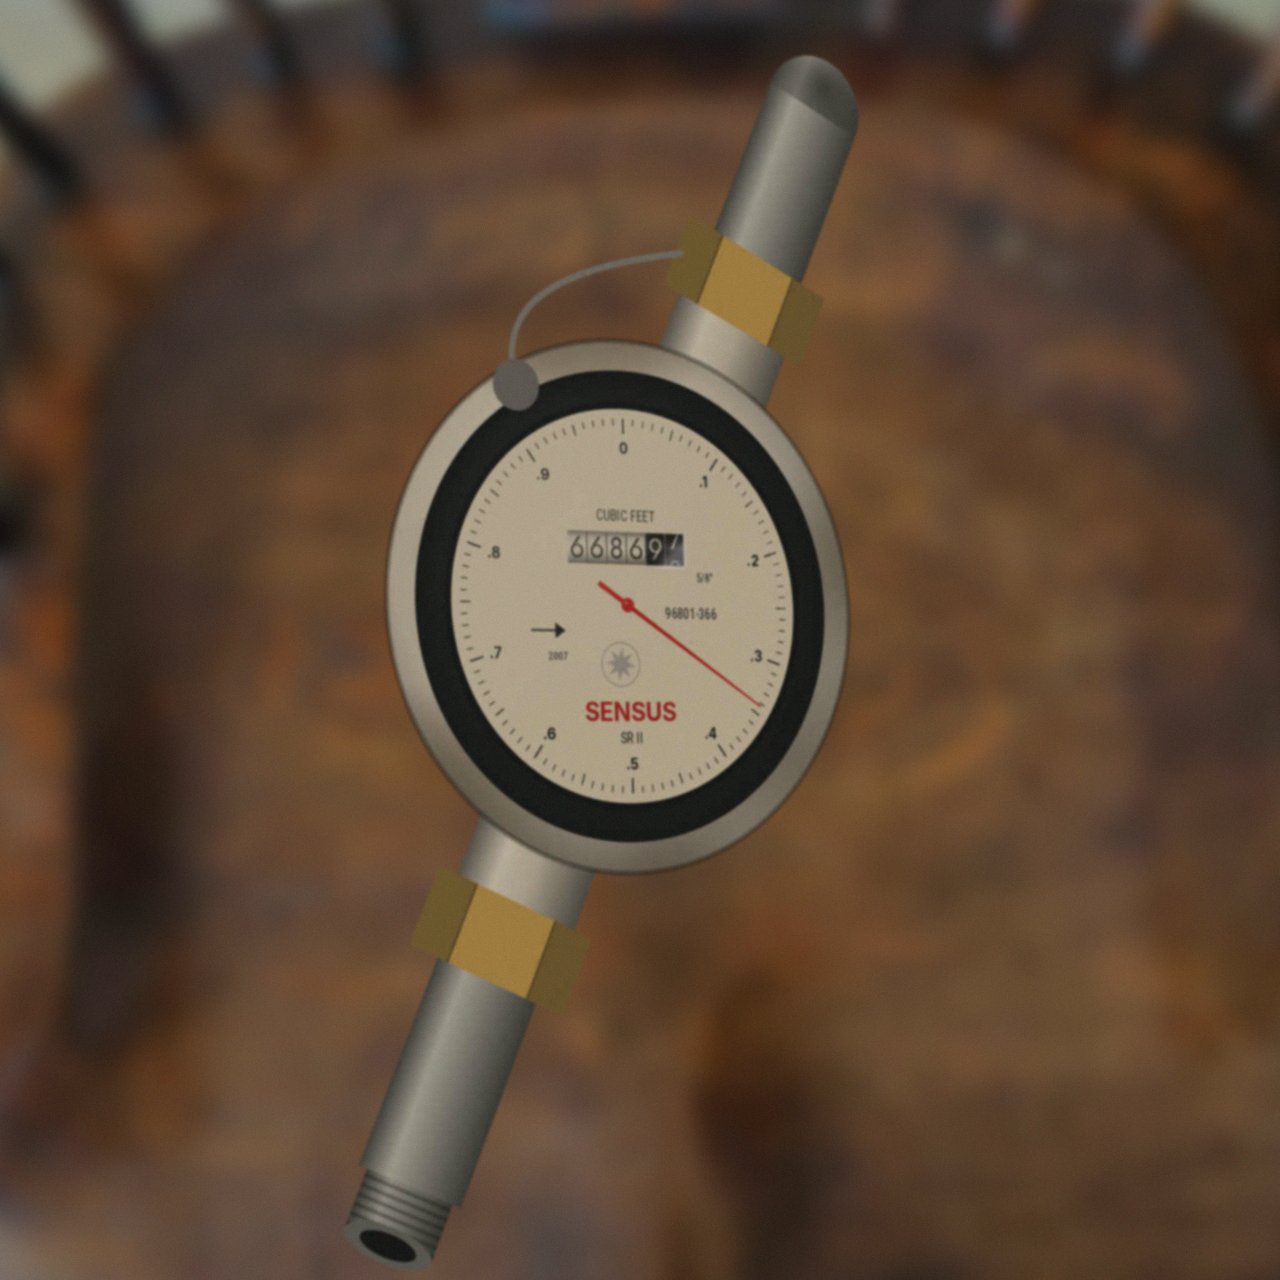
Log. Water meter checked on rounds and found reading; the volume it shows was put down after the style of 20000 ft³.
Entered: 668697.34 ft³
